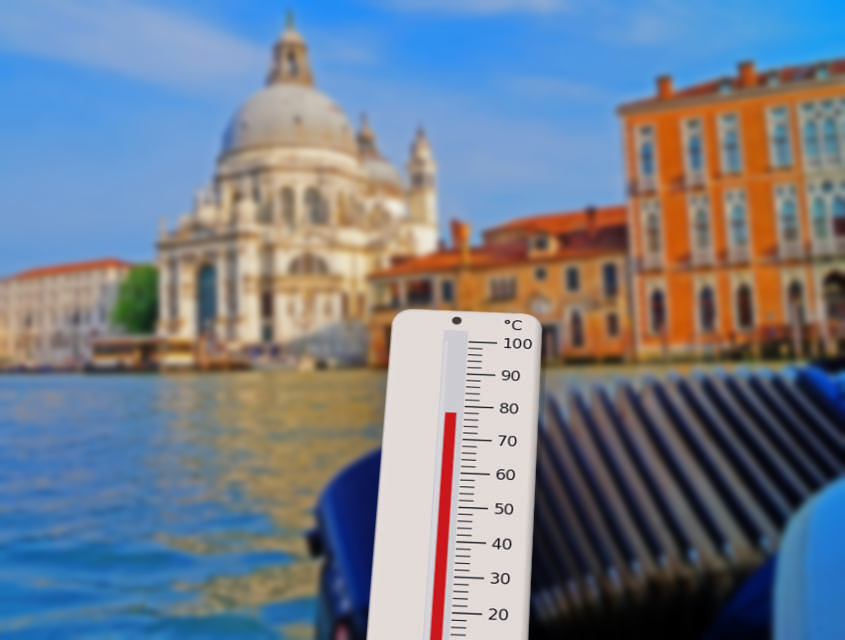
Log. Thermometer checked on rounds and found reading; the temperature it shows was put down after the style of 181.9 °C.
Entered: 78 °C
